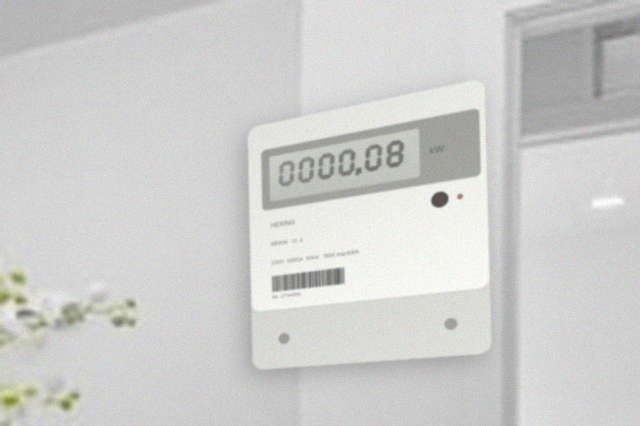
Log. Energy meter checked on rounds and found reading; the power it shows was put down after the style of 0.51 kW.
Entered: 0.08 kW
